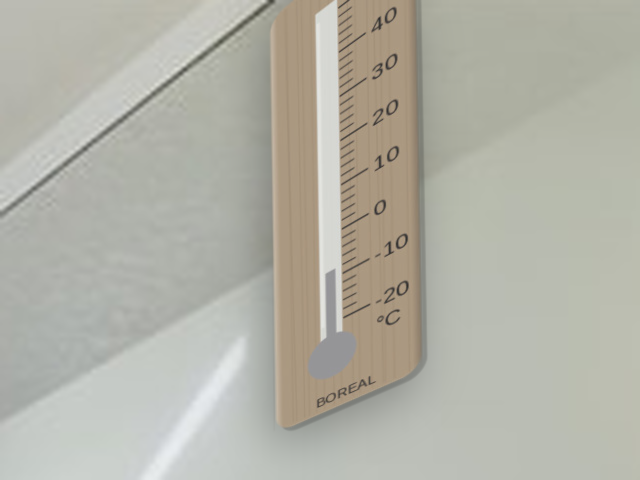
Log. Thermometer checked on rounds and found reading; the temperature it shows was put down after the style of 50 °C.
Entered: -8 °C
